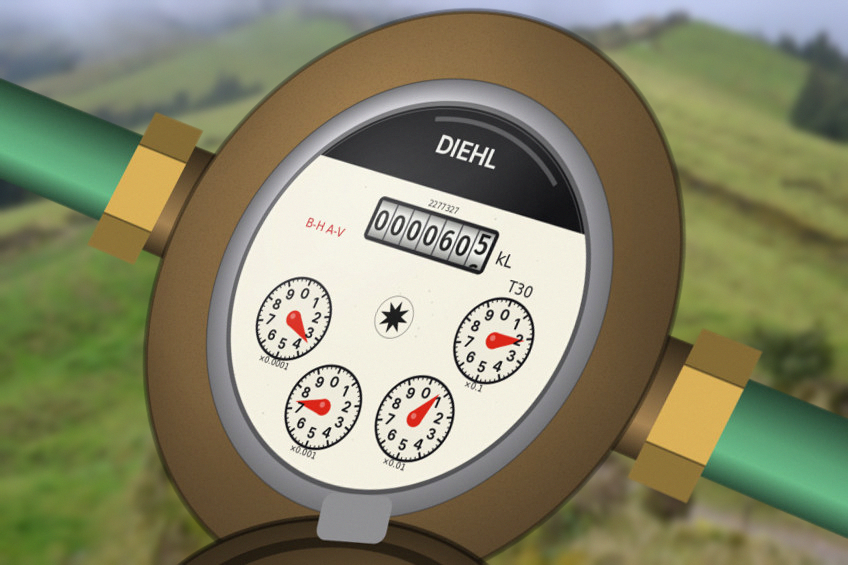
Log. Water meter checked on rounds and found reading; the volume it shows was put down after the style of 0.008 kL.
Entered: 605.2073 kL
